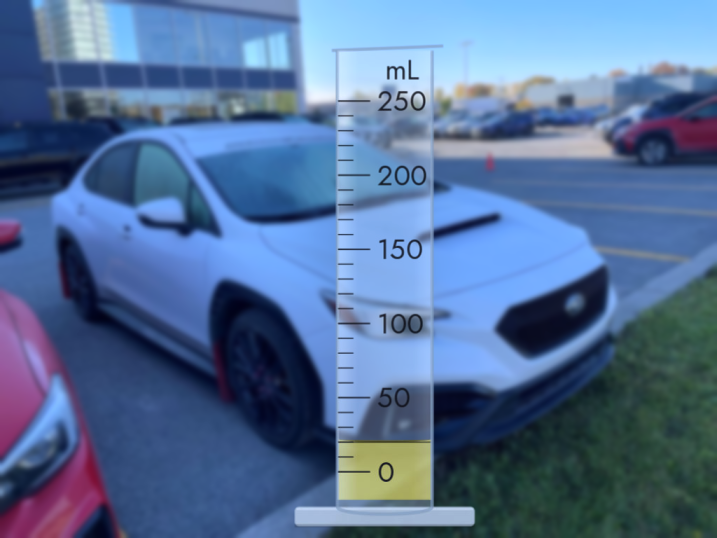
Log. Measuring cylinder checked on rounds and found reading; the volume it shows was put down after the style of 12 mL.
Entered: 20 mL
